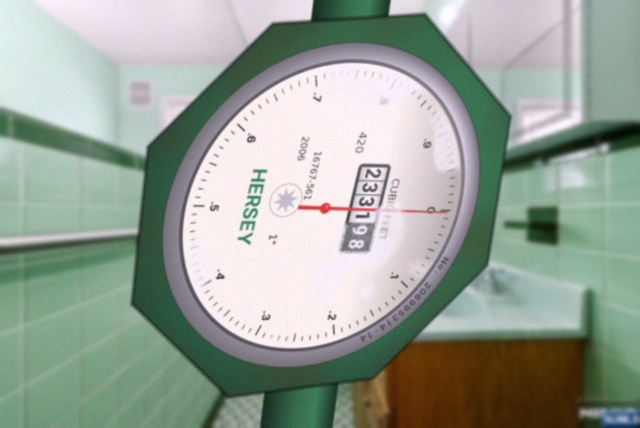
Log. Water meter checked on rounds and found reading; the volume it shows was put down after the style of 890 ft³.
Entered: 233198.00 ft³
